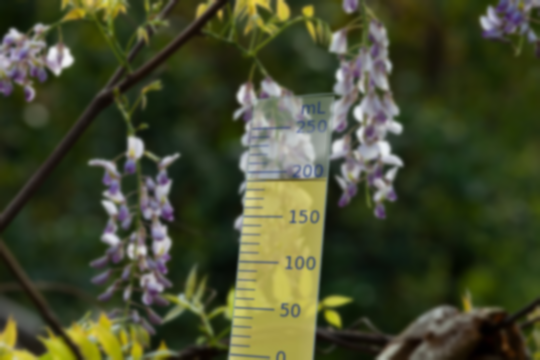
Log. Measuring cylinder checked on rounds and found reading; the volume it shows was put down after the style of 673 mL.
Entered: 190 mL
